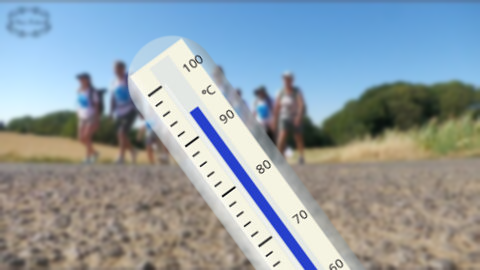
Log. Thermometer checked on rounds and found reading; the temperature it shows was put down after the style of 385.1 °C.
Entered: 94 °C
